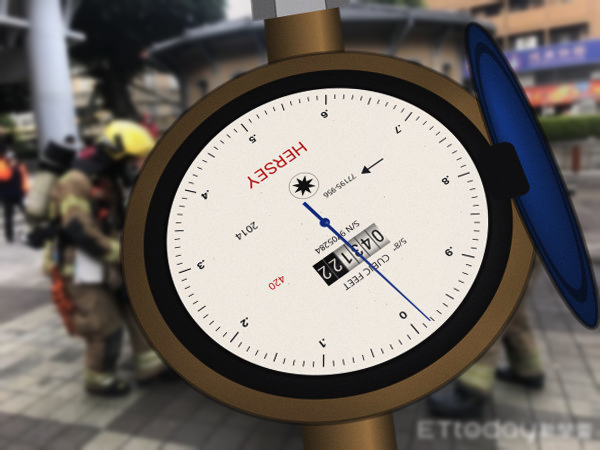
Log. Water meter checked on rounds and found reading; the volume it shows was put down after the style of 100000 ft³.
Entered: 43121.98 ft³
